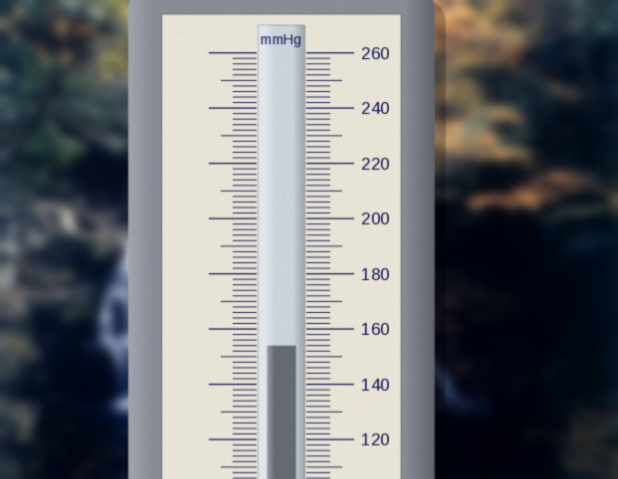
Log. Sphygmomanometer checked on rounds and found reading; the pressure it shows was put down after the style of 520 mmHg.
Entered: 154 mmHg
